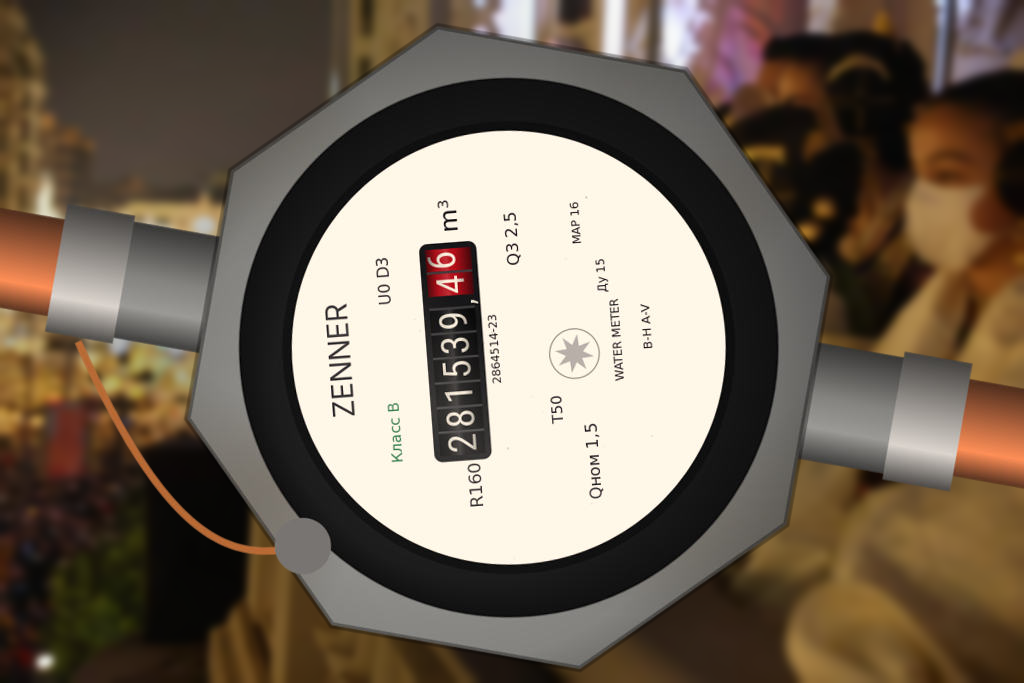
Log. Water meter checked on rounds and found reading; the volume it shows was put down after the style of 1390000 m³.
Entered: 281539.46 m³
